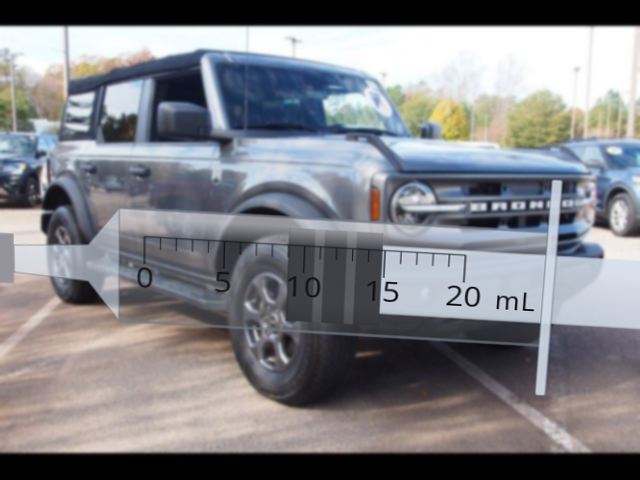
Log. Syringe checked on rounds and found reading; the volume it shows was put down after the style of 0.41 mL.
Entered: 9 mL
